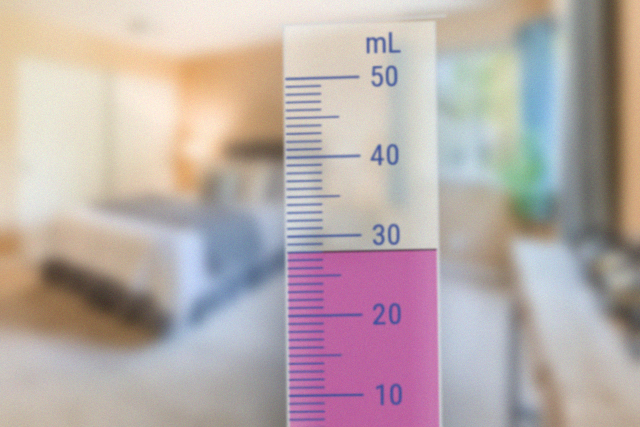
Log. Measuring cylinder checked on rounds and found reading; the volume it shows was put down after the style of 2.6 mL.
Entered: 28 mL
